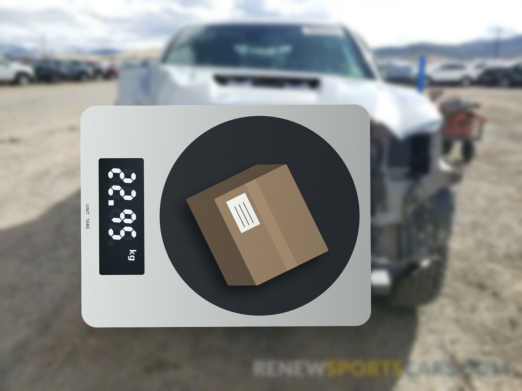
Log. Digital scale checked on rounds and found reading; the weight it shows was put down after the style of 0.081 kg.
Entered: 22.95 kg
